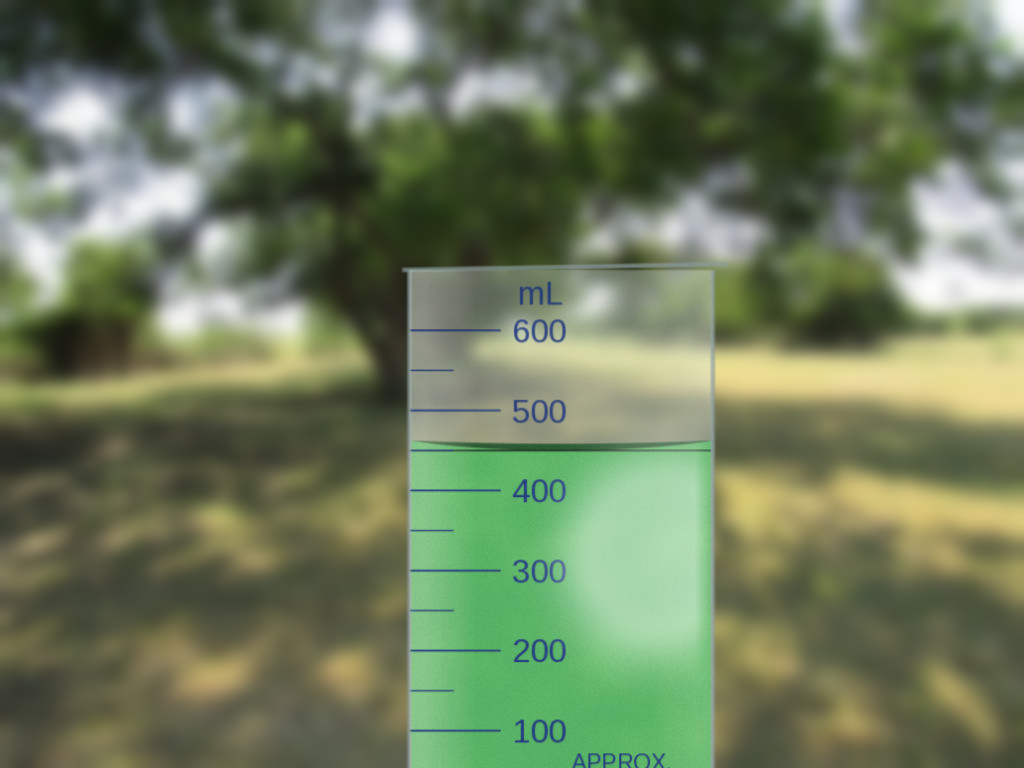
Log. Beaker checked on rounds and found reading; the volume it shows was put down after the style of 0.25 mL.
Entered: 450 mL
